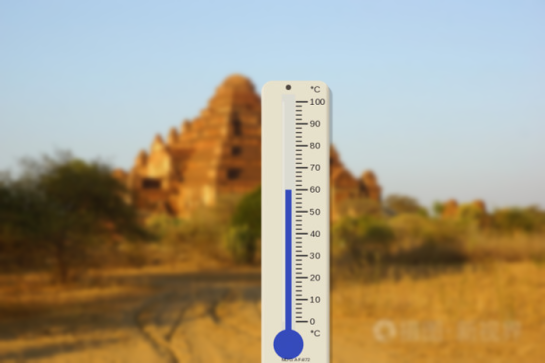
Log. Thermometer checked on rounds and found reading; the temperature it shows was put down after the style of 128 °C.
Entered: 60 °C
